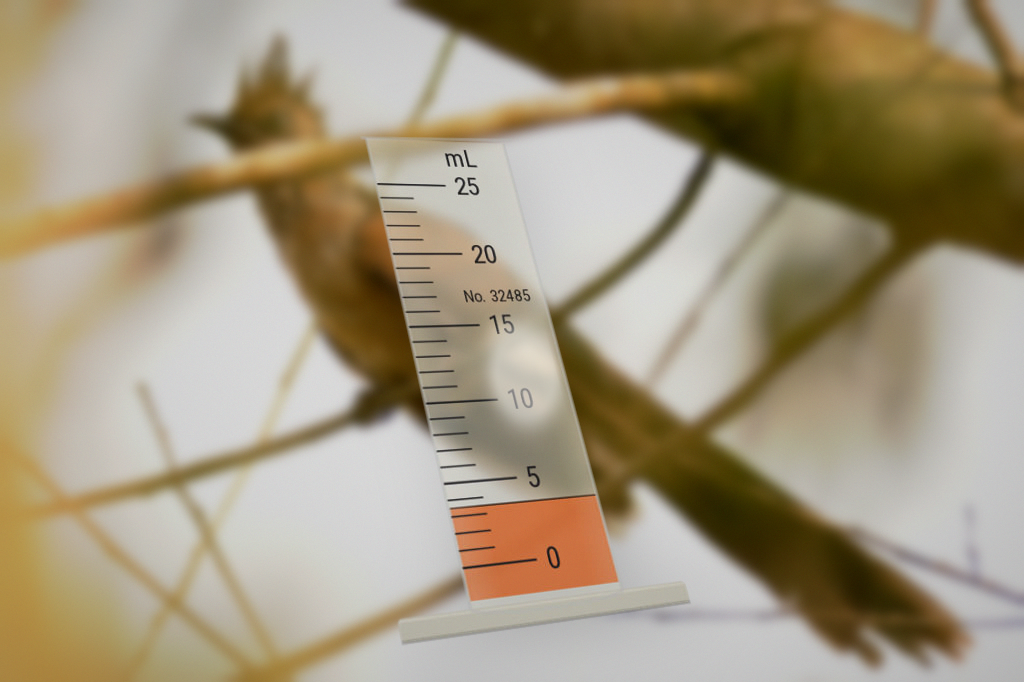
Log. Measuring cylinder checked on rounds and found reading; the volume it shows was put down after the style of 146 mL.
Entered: 3.5 mL
